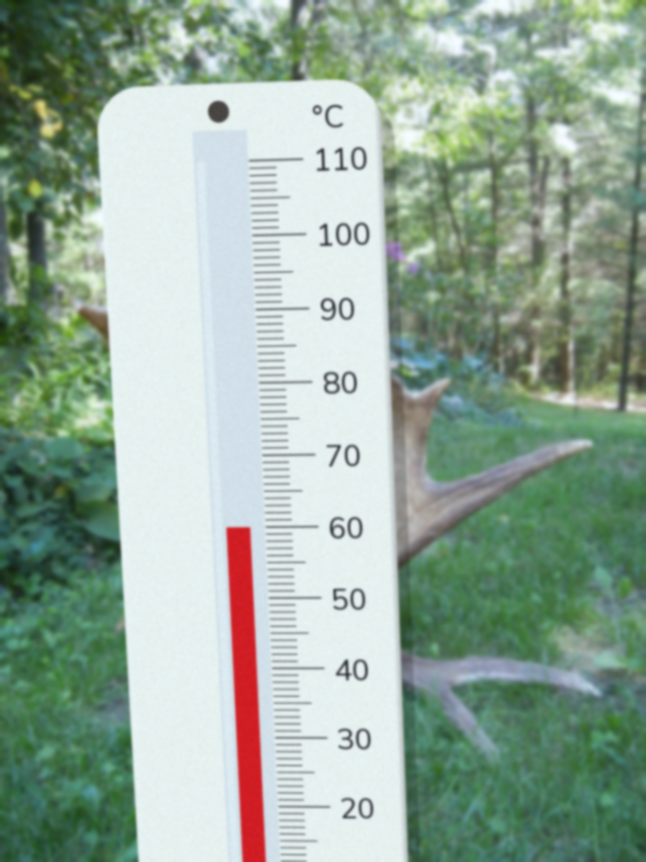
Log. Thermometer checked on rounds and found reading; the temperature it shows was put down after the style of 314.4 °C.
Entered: 60 °C
